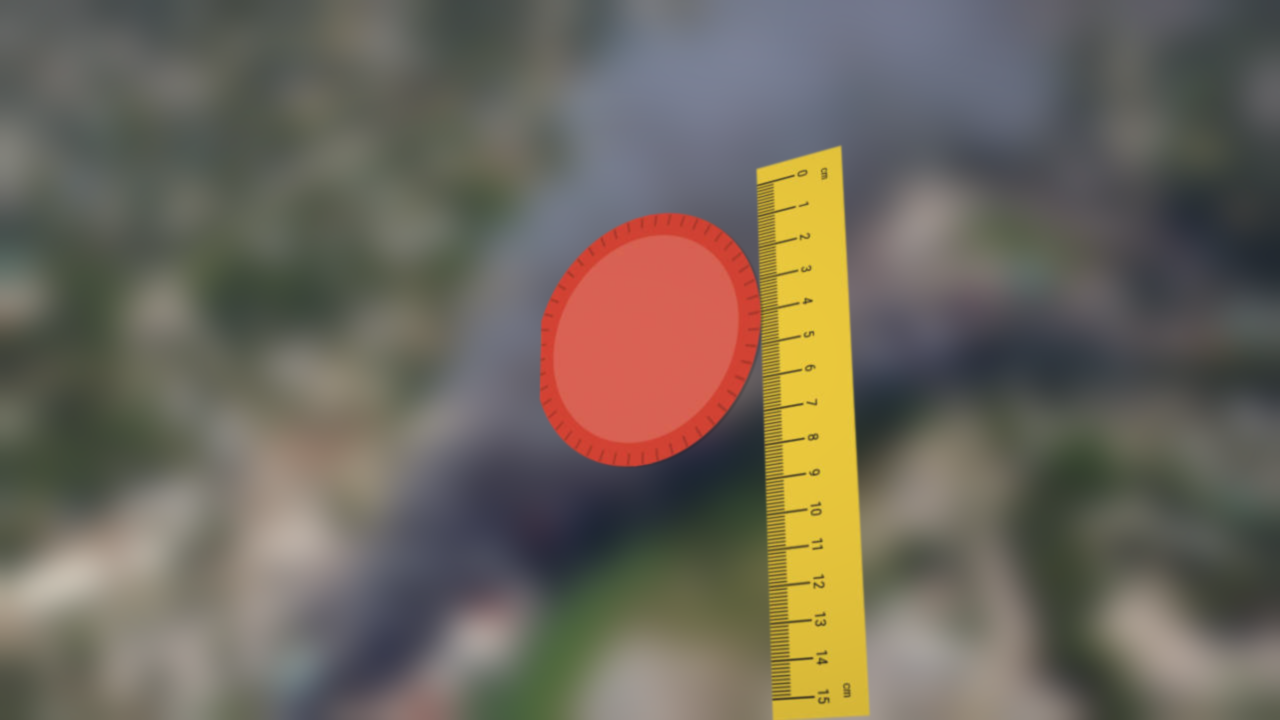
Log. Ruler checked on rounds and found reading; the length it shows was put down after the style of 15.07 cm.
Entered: 8 cm
